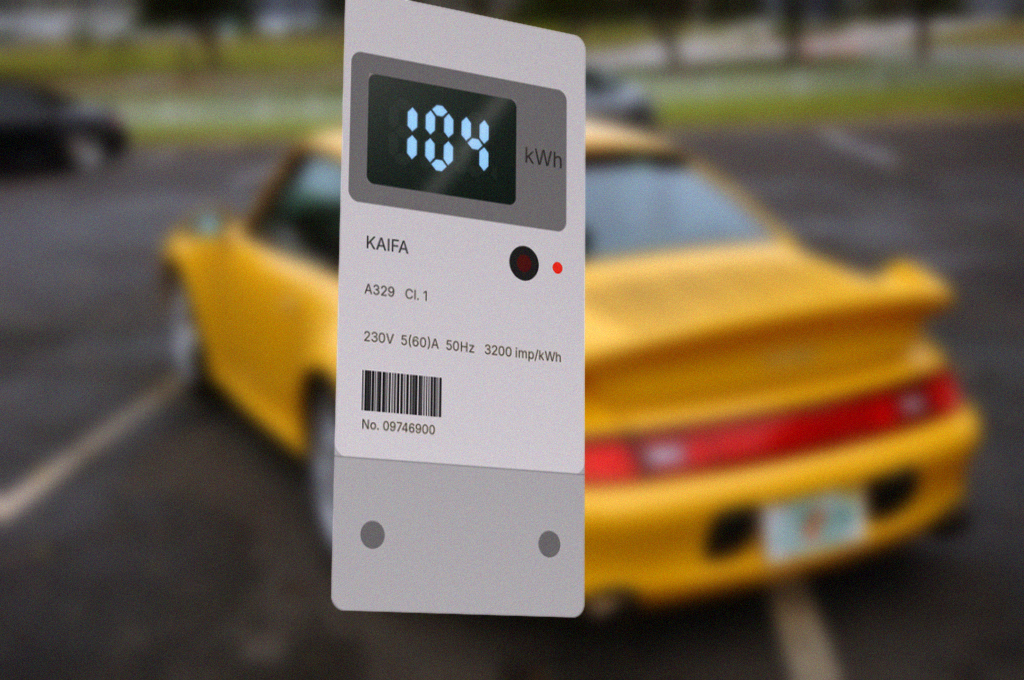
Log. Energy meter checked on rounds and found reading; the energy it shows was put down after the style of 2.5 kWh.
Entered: 104 kWh
